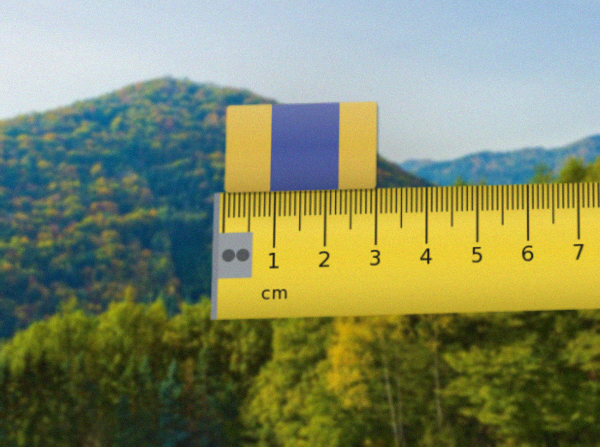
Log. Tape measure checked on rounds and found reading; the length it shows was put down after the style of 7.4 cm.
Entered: 3 cm
